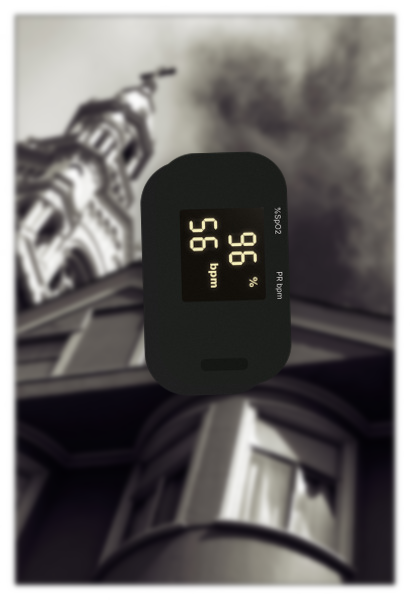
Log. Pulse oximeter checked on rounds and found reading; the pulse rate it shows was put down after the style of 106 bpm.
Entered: 56 bpm
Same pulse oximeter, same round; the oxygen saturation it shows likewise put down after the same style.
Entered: 96 %
